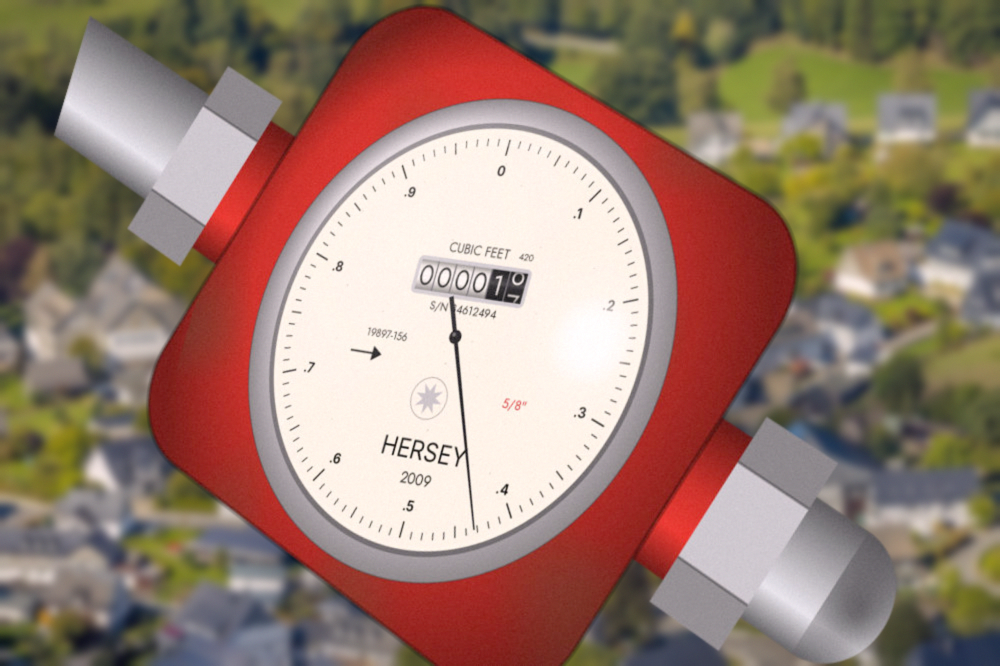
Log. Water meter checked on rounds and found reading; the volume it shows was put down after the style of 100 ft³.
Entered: 16.43 ft³
